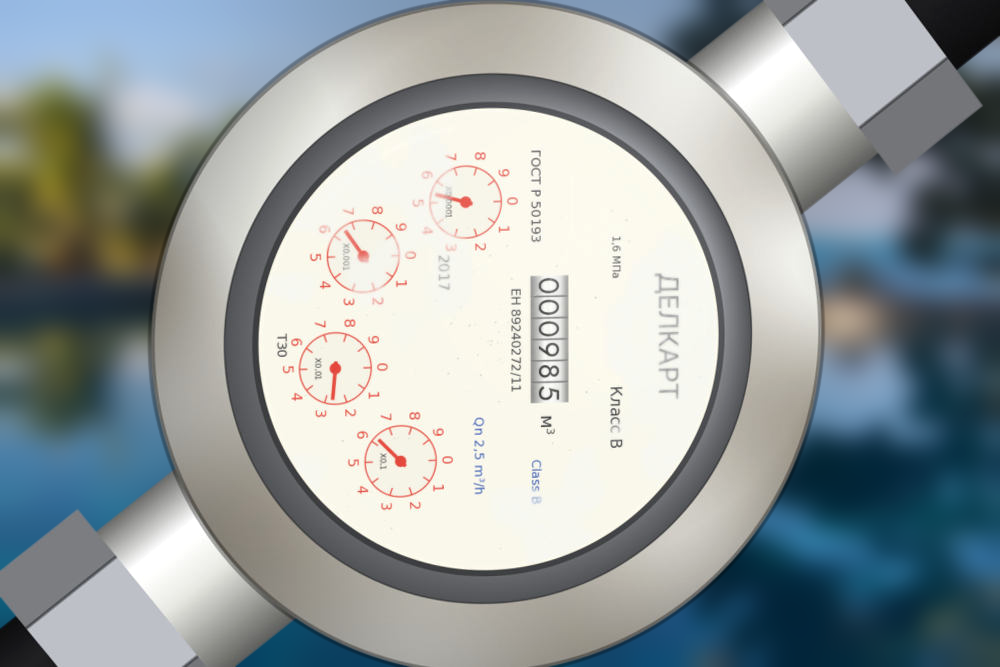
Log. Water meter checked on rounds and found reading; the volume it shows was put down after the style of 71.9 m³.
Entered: 985.6265 m³
